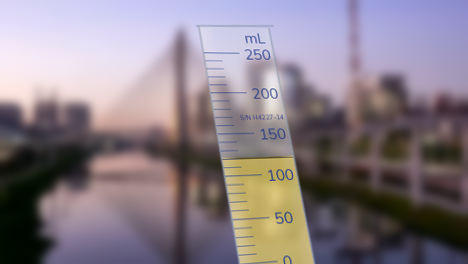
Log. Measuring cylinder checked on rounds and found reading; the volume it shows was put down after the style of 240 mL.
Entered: 120 mL
